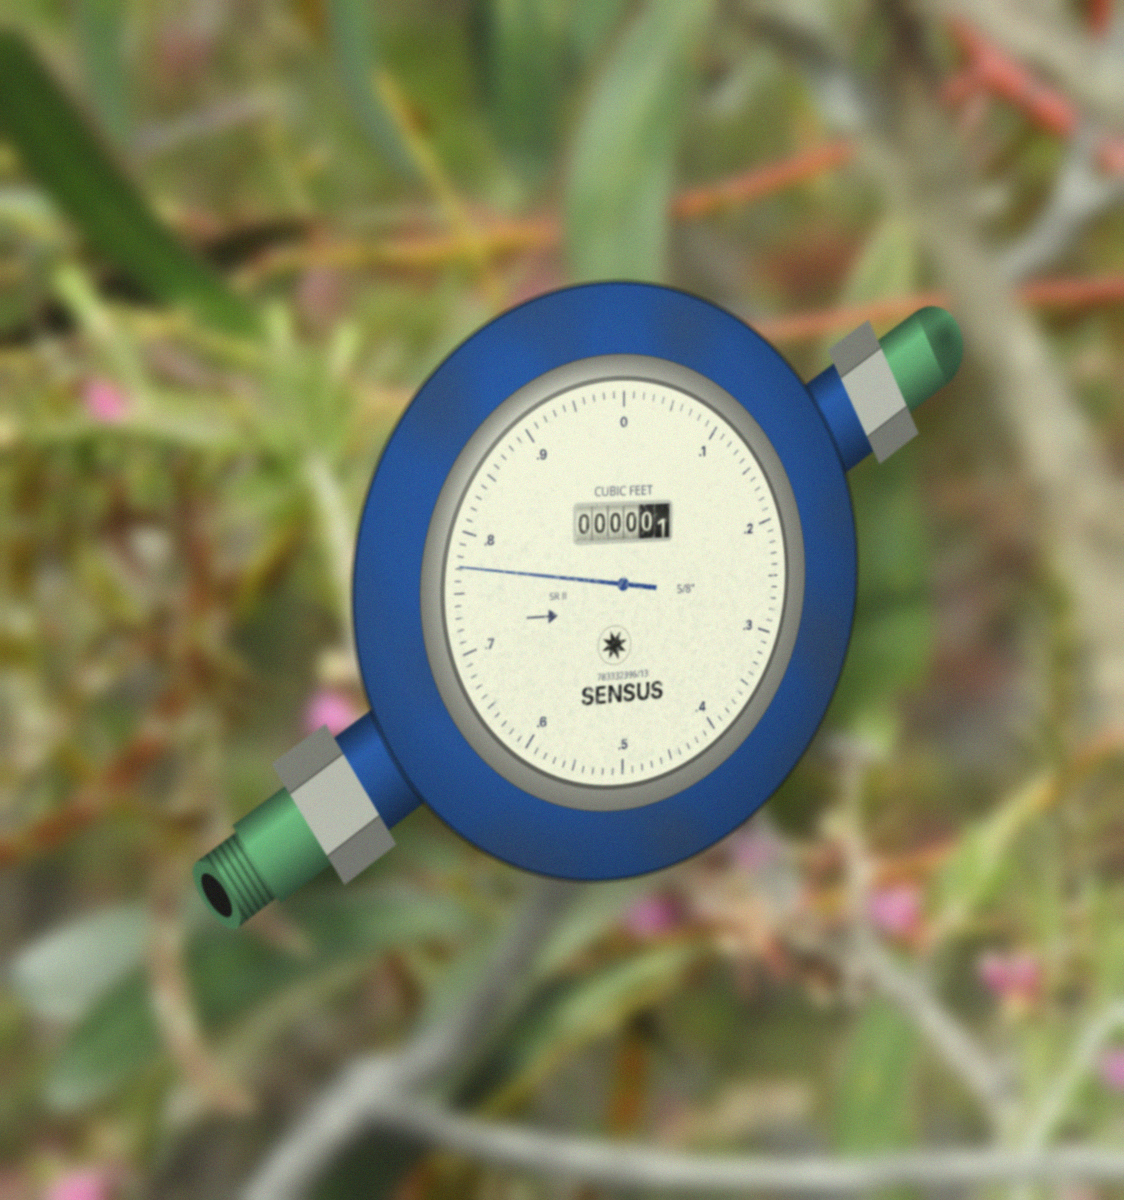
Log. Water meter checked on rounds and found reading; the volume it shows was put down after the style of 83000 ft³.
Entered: 0.77 ft³
